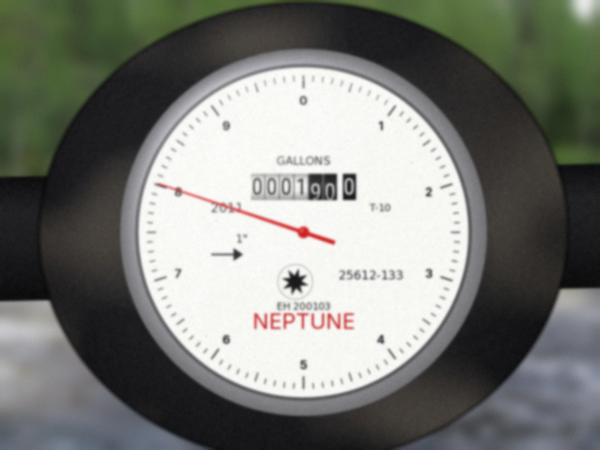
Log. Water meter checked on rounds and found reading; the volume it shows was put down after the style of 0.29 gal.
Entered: 1898.0 gal
